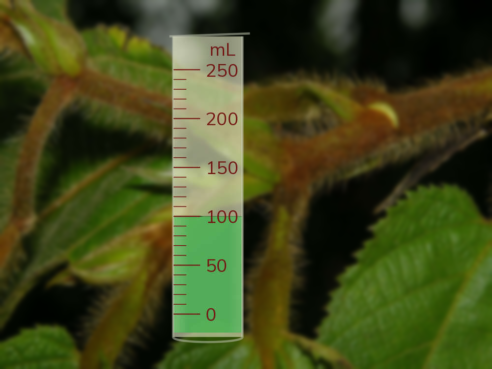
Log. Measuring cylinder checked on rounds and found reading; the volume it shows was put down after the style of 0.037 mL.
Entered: 100 mL
